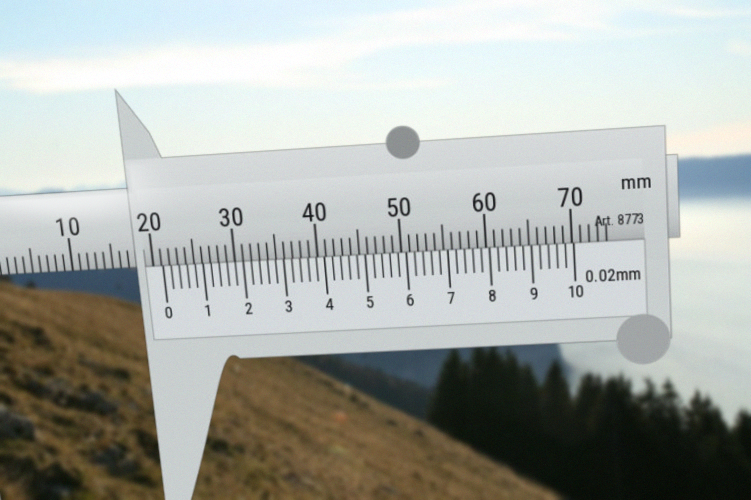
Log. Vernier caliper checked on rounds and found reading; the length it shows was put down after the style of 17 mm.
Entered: 21.2 mm
